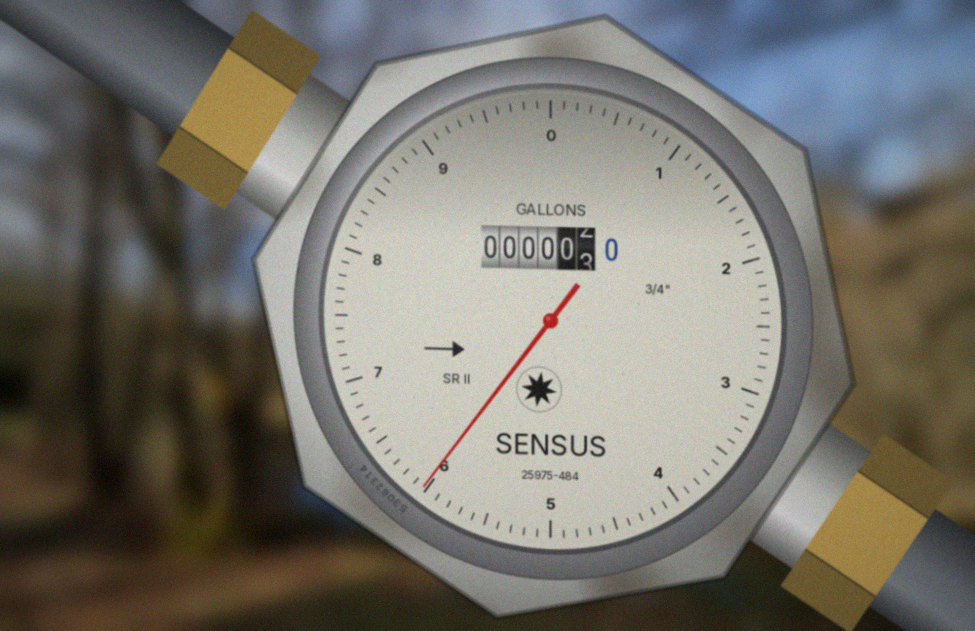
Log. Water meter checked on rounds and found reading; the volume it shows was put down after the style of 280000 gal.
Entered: 26.0 gal
